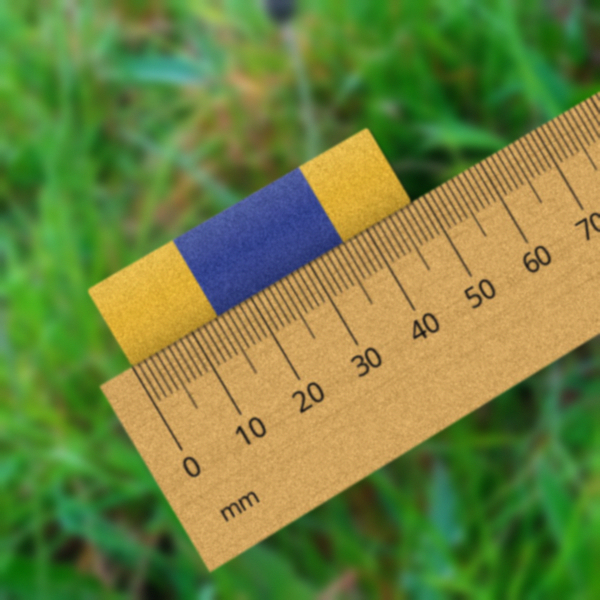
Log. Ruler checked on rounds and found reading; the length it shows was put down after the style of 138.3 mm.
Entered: 48 mm
